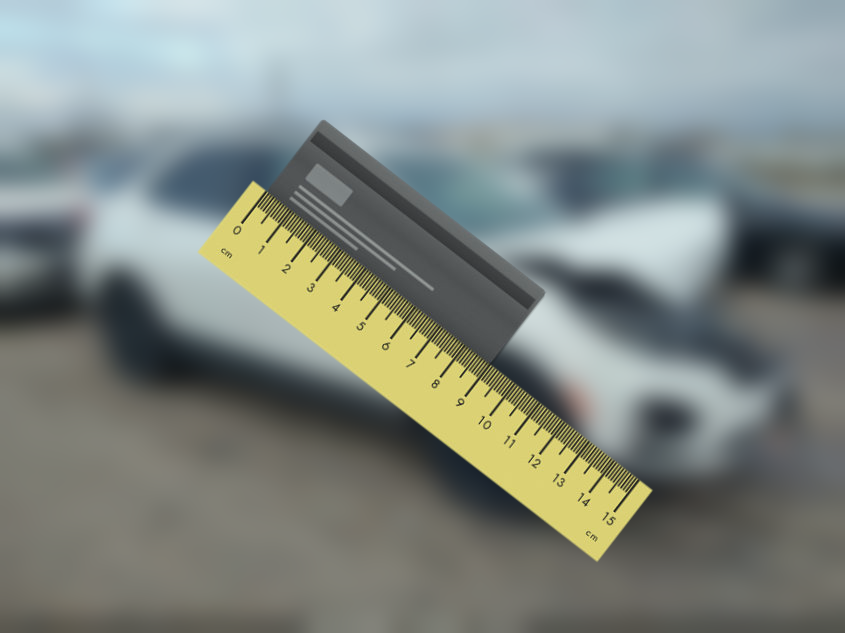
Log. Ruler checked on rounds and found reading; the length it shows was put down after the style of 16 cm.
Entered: 9 cm
